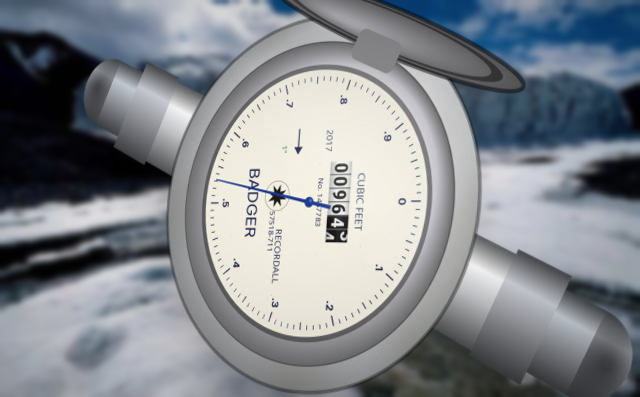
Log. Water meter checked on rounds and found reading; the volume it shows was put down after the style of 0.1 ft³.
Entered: 9643.53 ft³
